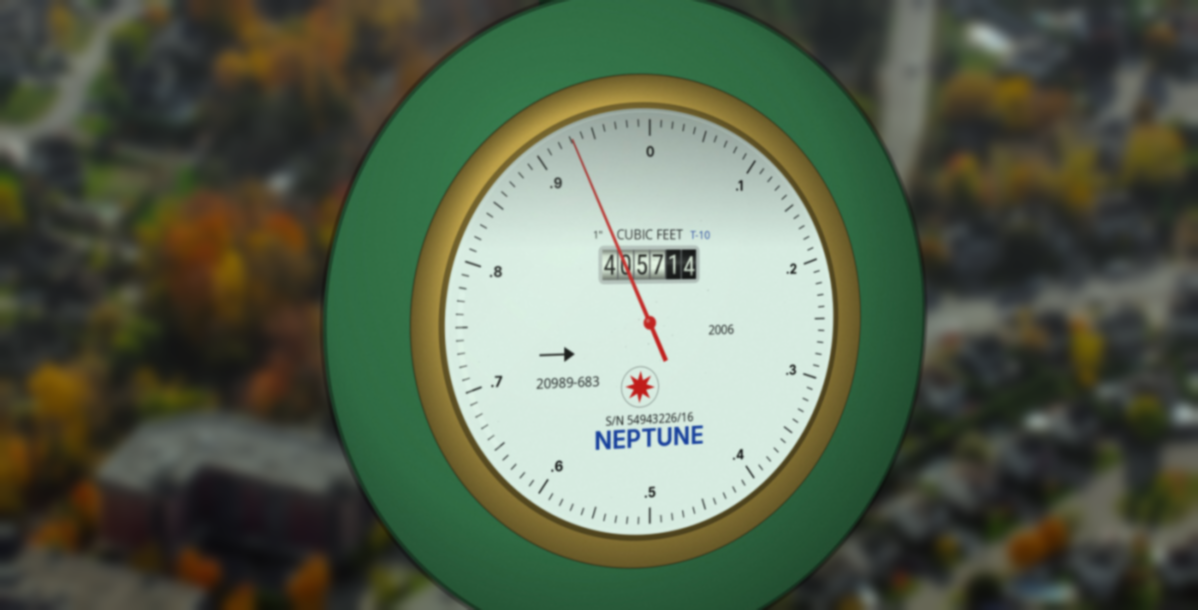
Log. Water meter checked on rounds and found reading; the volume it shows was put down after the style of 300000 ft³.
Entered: 405713.93 ft³
